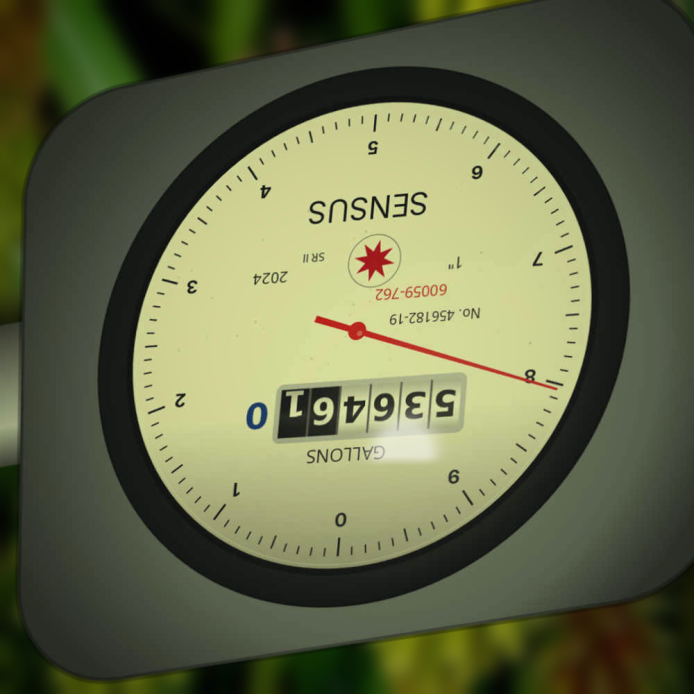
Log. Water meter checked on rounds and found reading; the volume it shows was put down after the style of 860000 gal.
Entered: 5364608.0 gal
